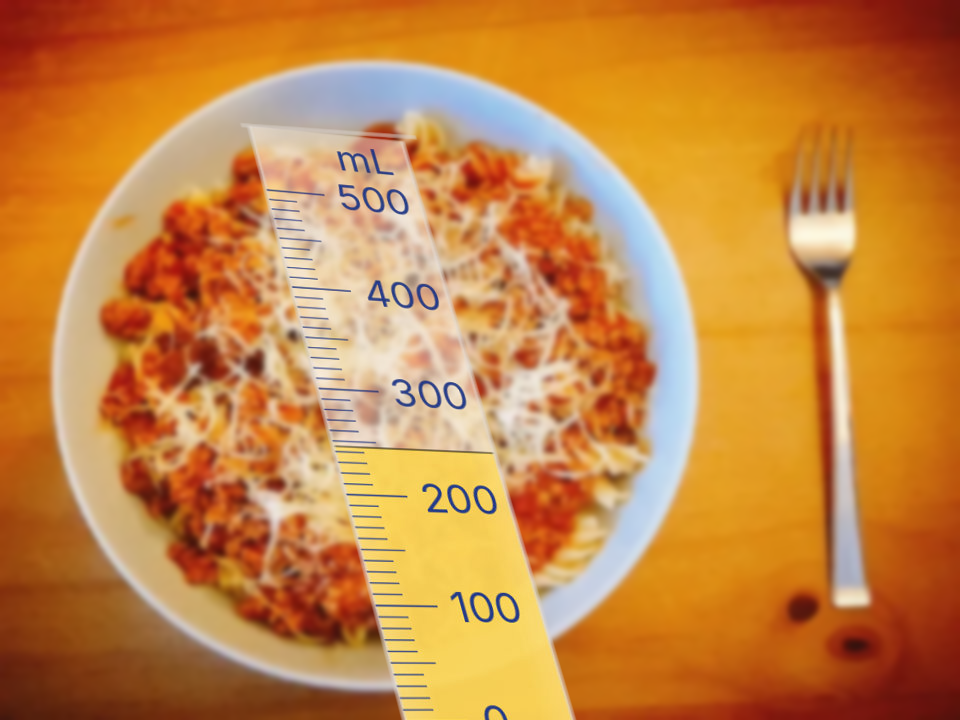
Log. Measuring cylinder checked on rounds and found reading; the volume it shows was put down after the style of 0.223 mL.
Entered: 245 mL
